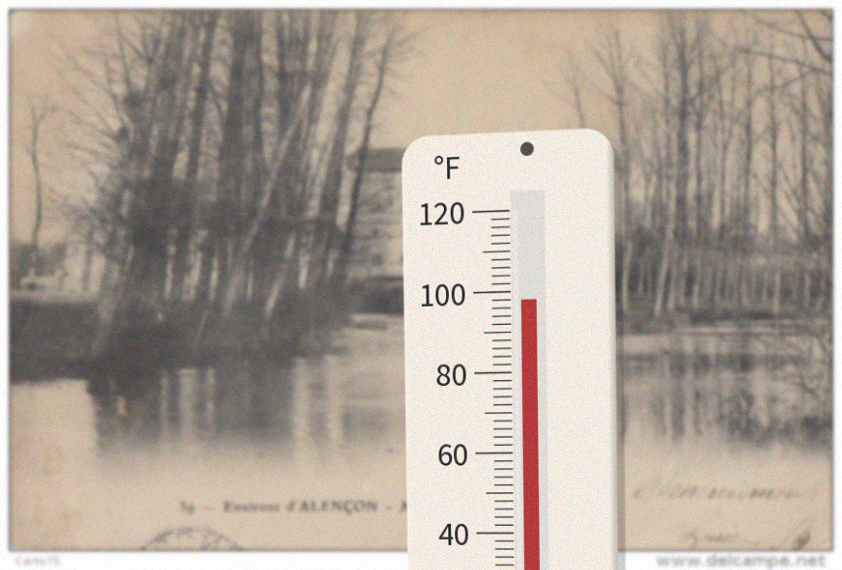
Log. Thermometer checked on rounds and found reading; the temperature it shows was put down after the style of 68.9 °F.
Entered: 98 °F
